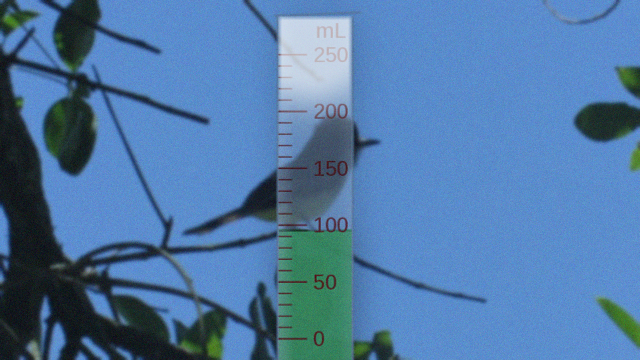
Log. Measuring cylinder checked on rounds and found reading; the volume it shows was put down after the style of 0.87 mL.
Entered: 95 mL
